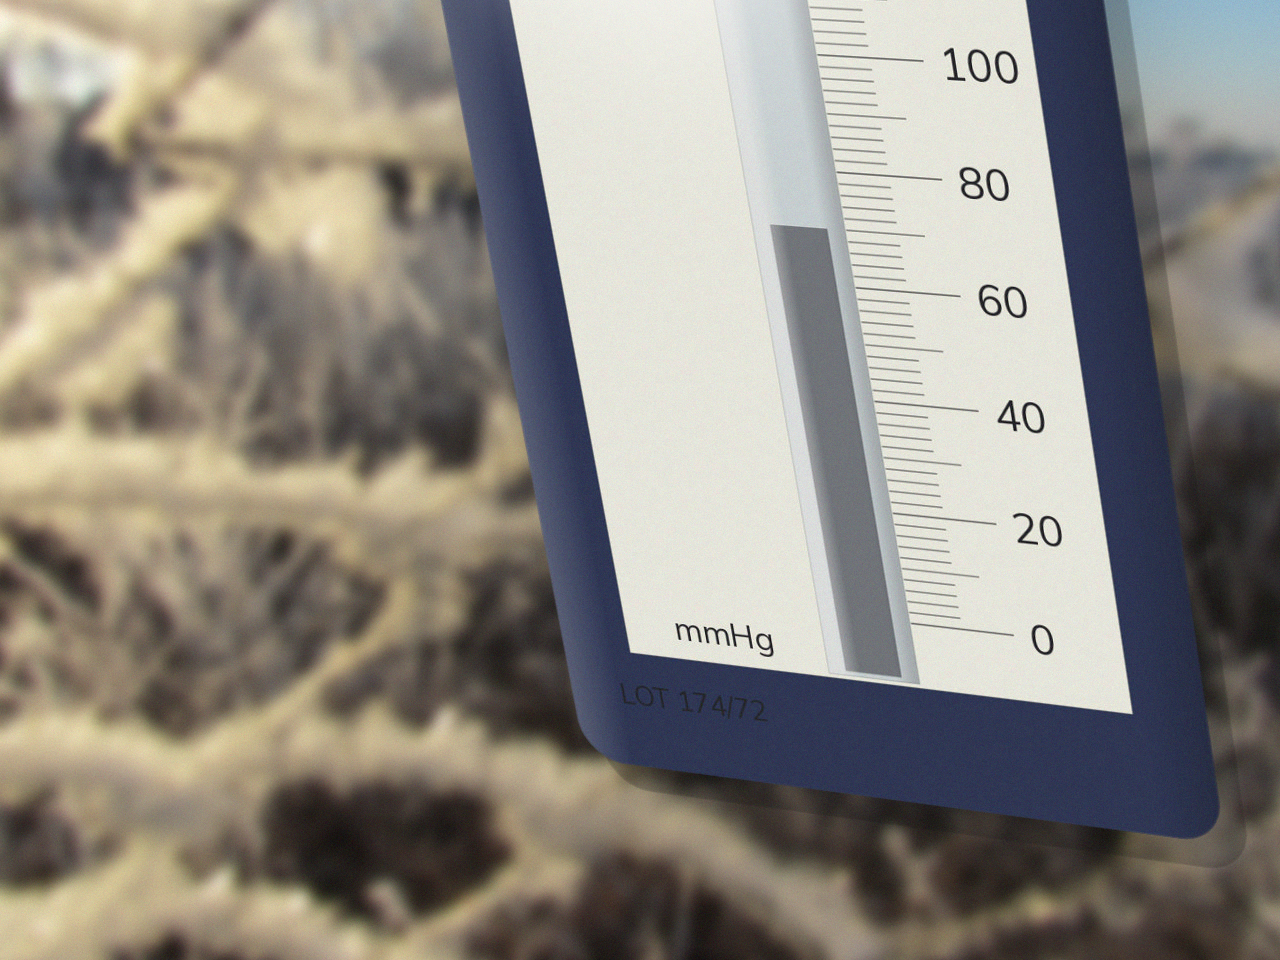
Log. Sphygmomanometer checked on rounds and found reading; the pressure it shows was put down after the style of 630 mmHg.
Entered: 70 mmHg
